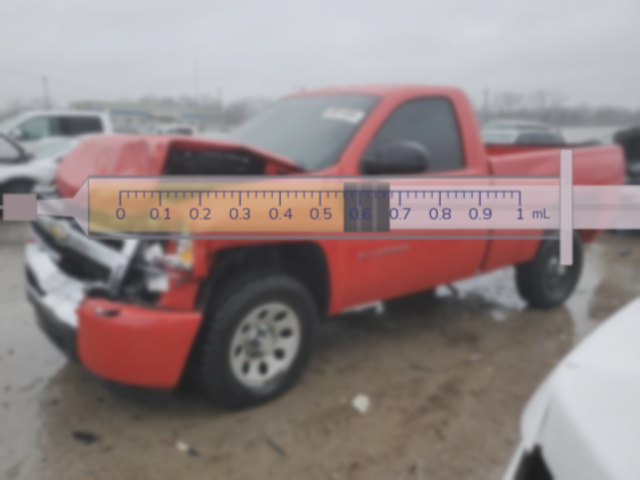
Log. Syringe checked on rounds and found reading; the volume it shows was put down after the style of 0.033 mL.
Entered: 0.56 mL
